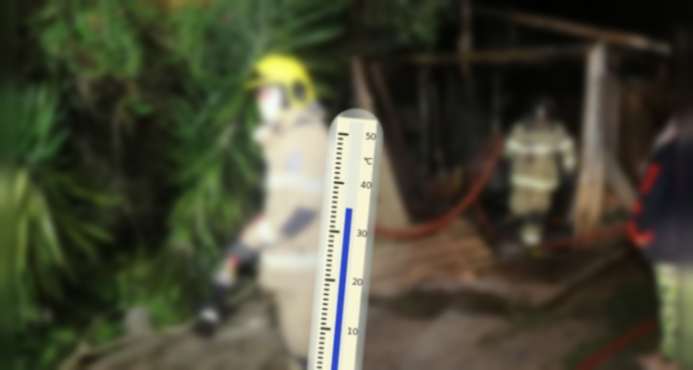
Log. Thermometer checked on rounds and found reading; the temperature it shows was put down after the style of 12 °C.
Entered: 35 °C
